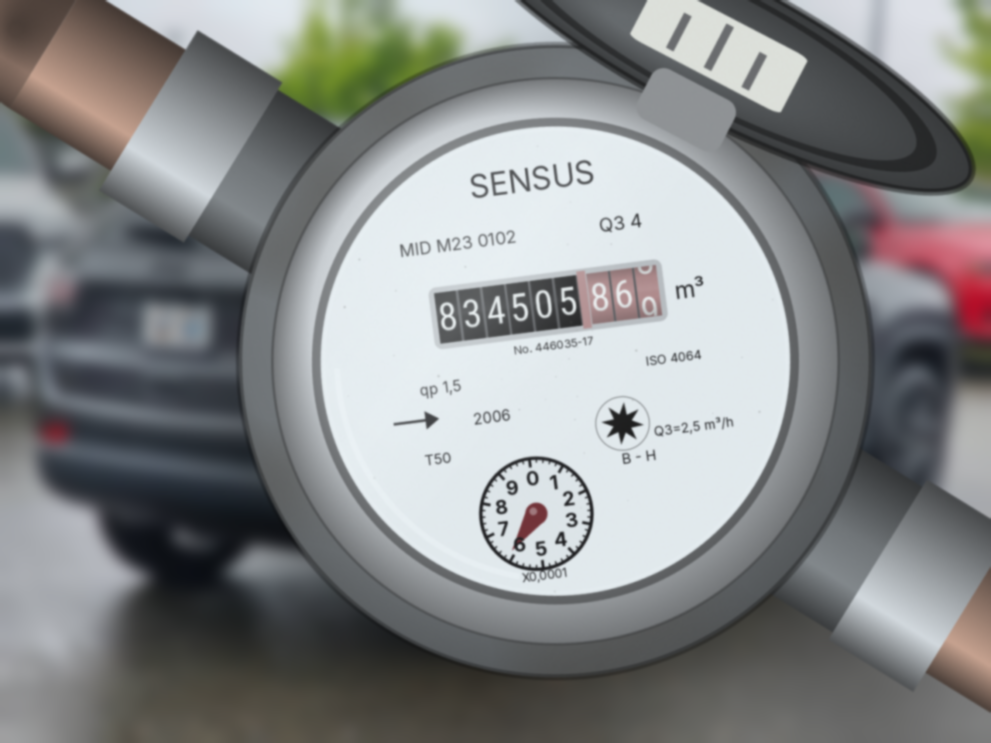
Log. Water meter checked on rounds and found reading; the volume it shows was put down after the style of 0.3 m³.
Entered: 834505.8686 m³
